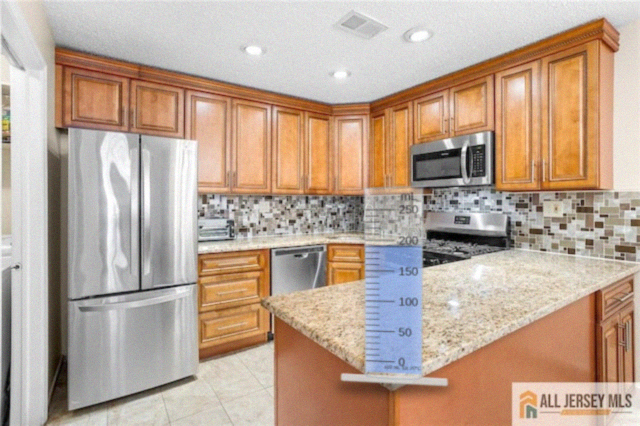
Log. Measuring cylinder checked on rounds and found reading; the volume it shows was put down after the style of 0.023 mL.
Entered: 190 mL
